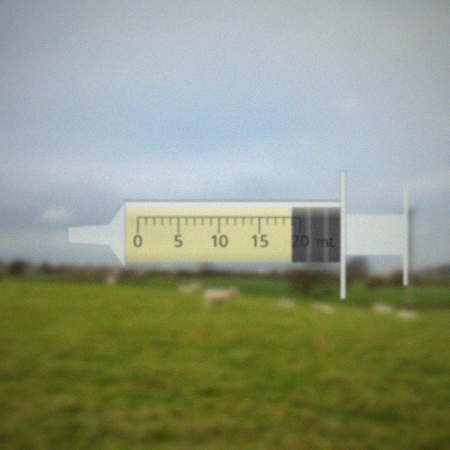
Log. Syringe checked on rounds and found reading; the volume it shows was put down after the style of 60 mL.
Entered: 19 mL
